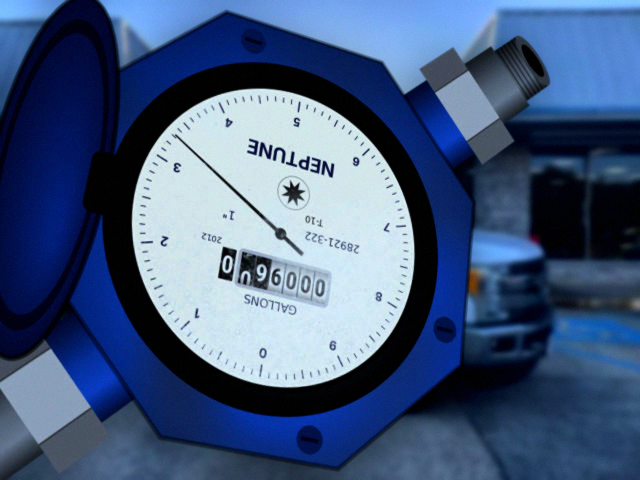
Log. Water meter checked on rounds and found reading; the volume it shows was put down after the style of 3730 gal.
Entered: 9603.3 gal
